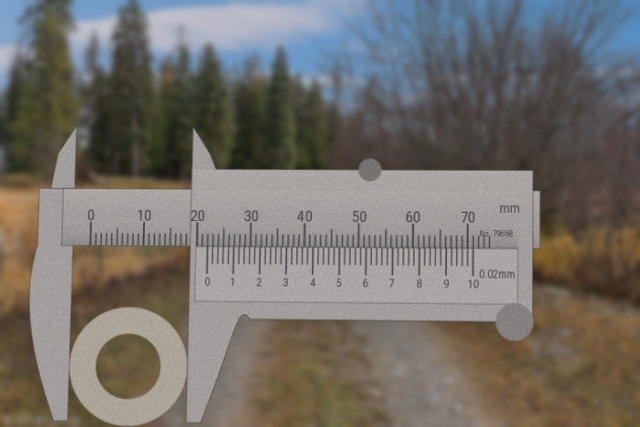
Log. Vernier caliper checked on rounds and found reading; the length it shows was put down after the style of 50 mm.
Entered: 22.0 mm
